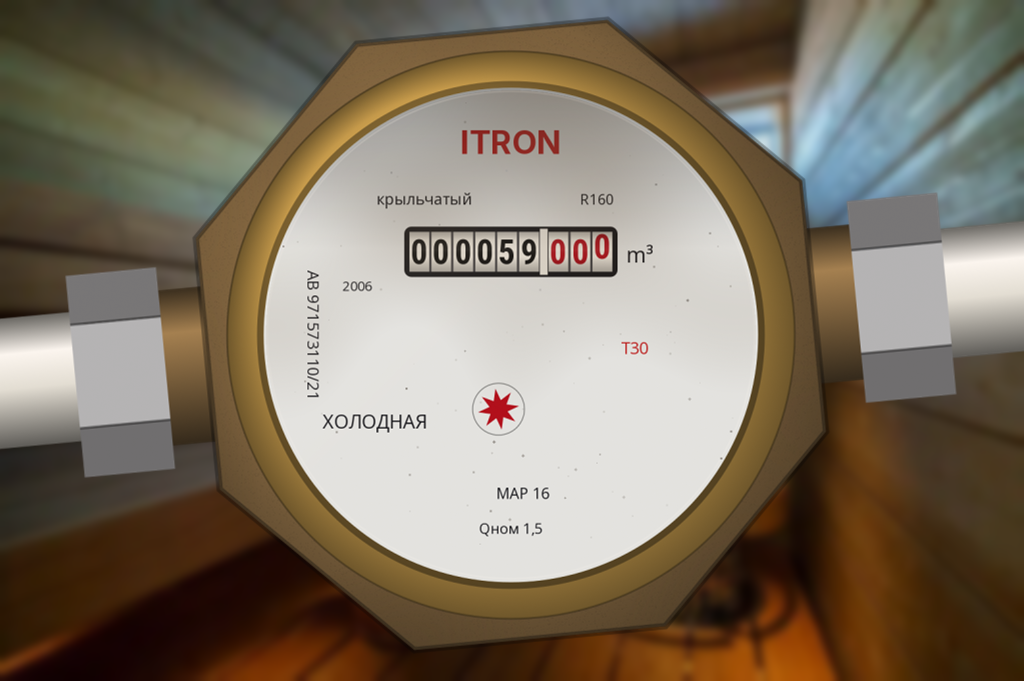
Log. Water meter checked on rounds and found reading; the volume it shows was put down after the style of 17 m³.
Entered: 59.000 m³
